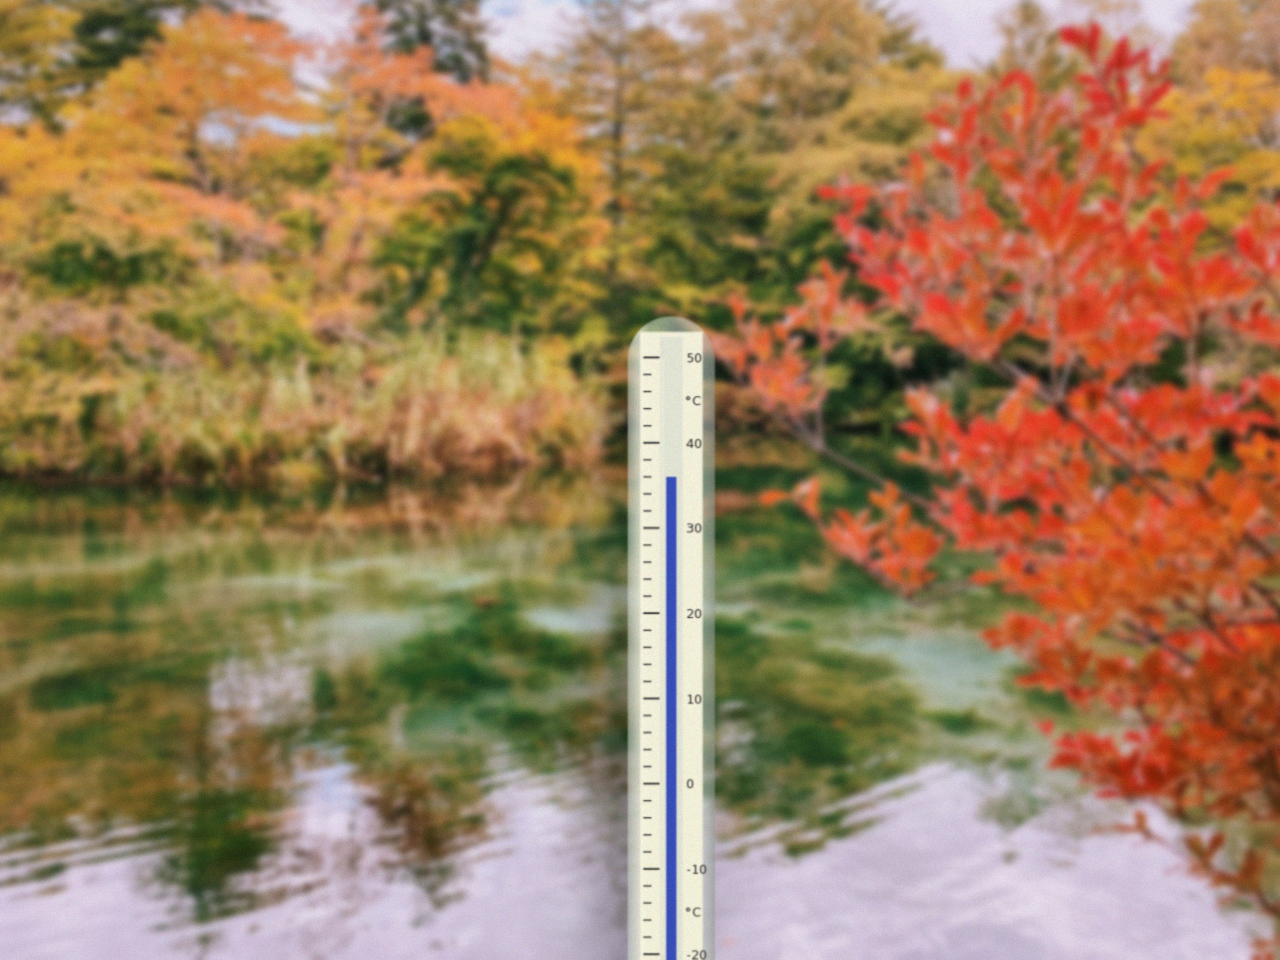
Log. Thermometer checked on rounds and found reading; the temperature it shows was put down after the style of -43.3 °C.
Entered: 36 °C
